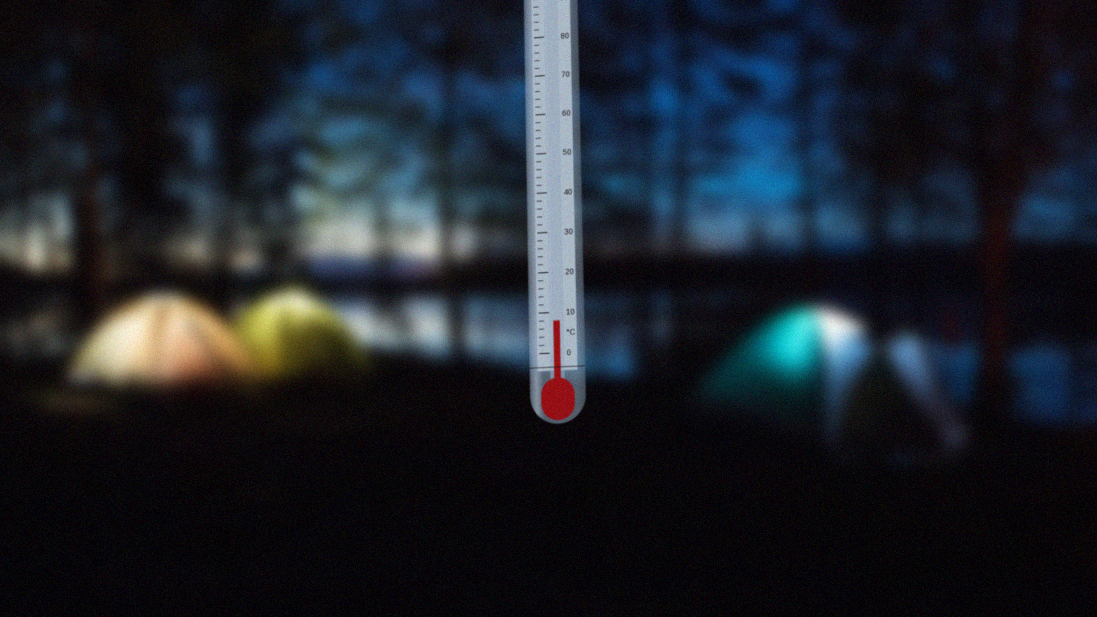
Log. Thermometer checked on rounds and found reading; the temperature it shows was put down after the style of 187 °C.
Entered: 8 °C
